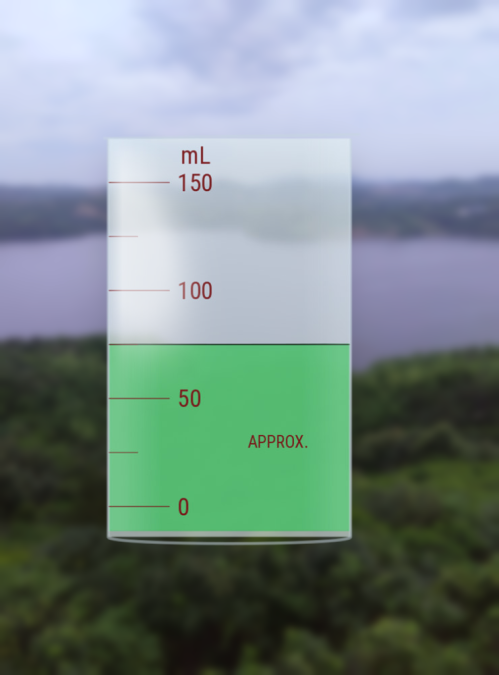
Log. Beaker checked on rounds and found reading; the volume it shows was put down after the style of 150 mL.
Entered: 75 mL
